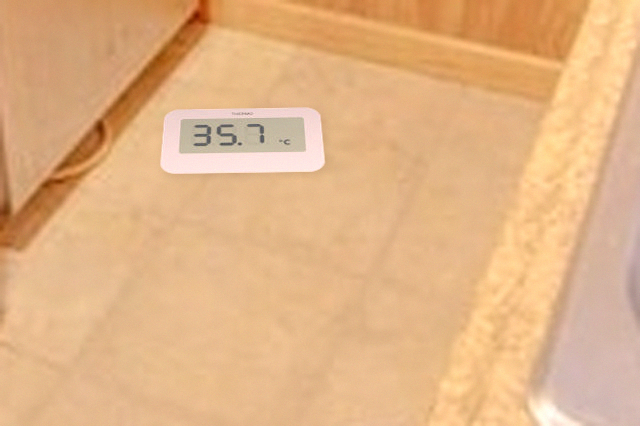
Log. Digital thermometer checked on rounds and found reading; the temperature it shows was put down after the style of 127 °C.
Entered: 35.7 °C
